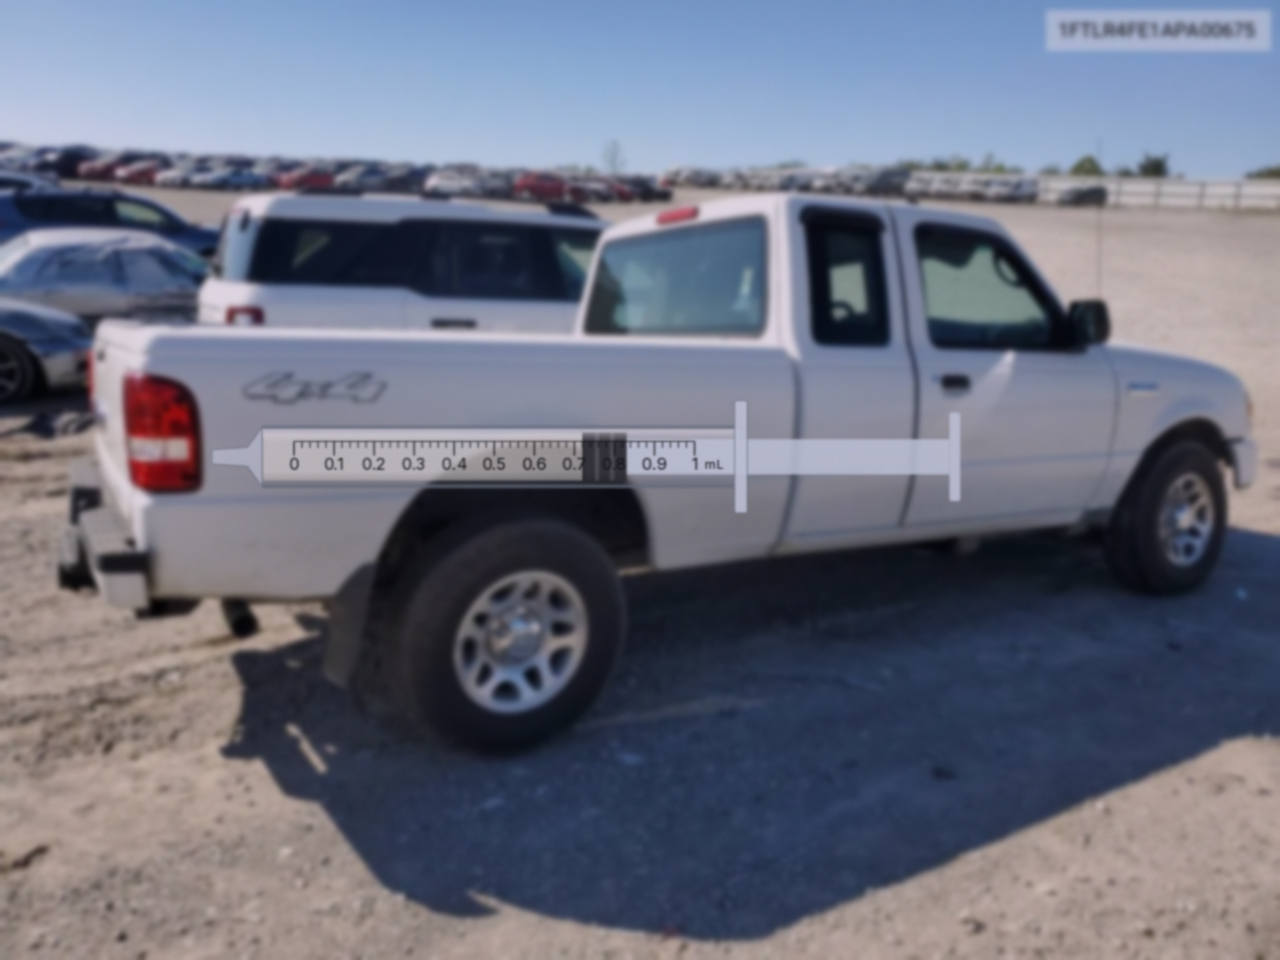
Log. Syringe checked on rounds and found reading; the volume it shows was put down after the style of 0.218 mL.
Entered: 0.72 mL
